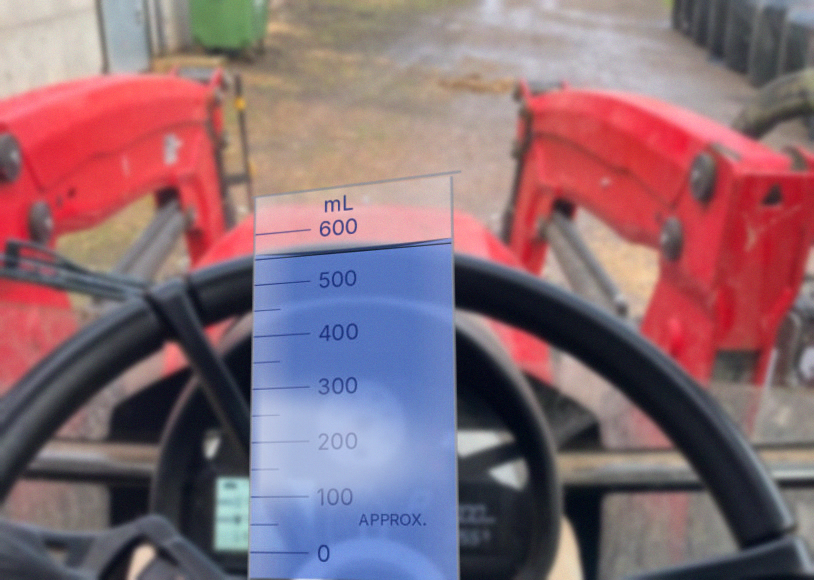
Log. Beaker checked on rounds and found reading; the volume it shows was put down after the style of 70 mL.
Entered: 550 mL
